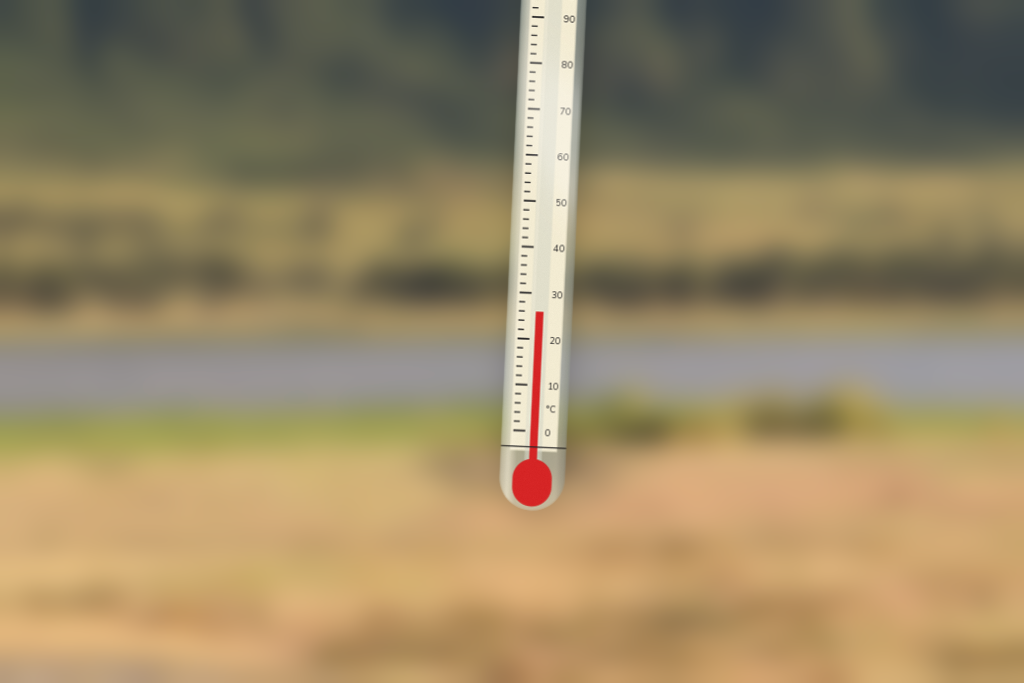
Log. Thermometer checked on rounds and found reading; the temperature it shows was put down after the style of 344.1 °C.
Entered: 26 °C
